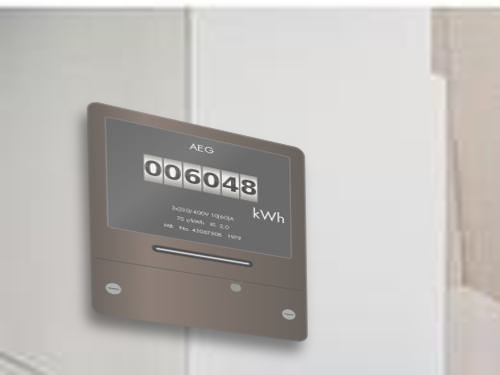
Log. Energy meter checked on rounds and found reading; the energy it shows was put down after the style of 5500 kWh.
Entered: 6048 kWh
